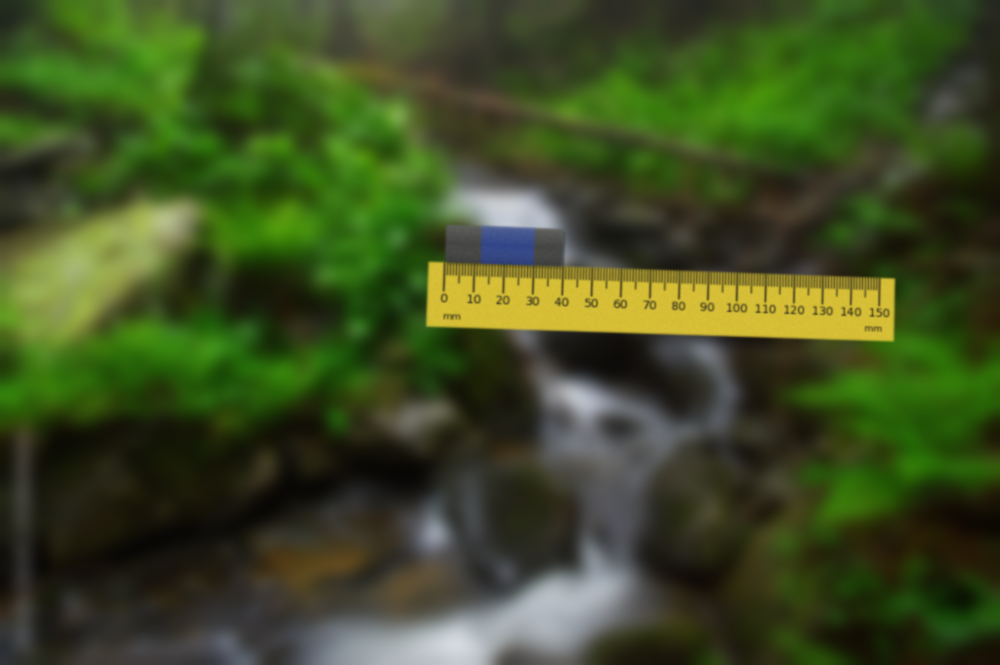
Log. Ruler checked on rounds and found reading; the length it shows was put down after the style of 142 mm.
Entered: 40 mm
